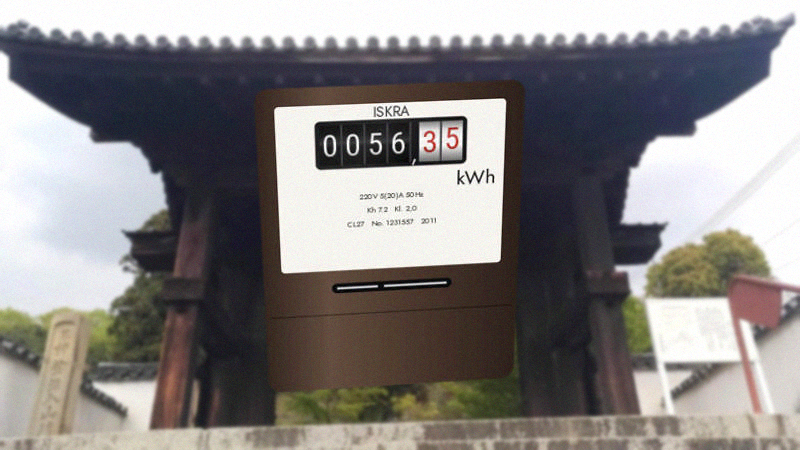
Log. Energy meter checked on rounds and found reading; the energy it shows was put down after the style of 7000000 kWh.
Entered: 56.35 kWh
